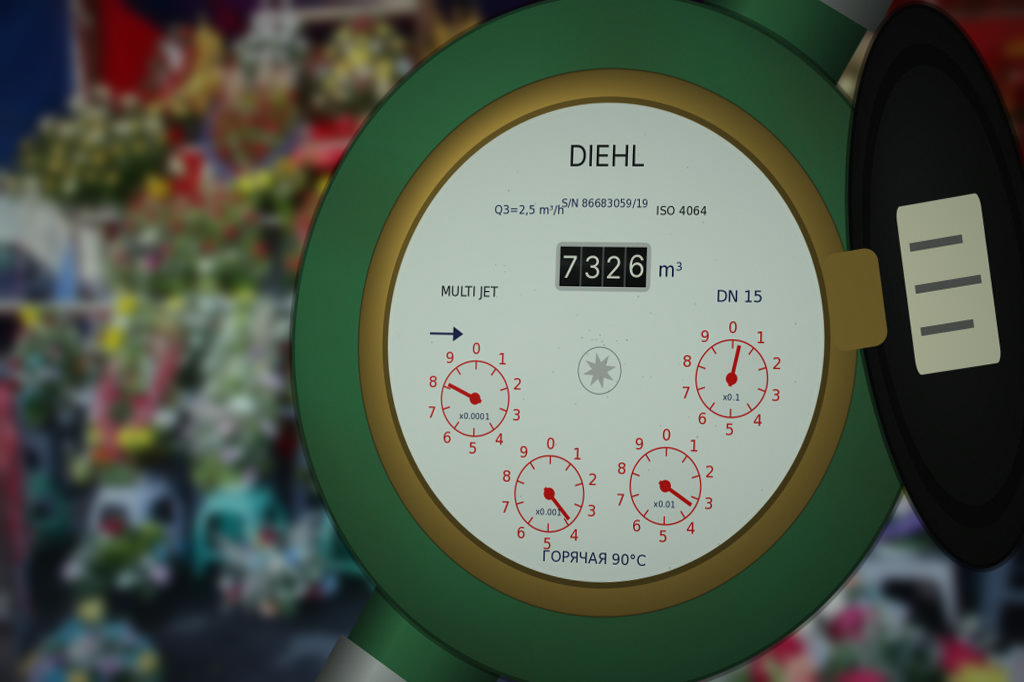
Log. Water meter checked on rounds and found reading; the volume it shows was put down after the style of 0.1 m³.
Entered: 7326.0338 m³
